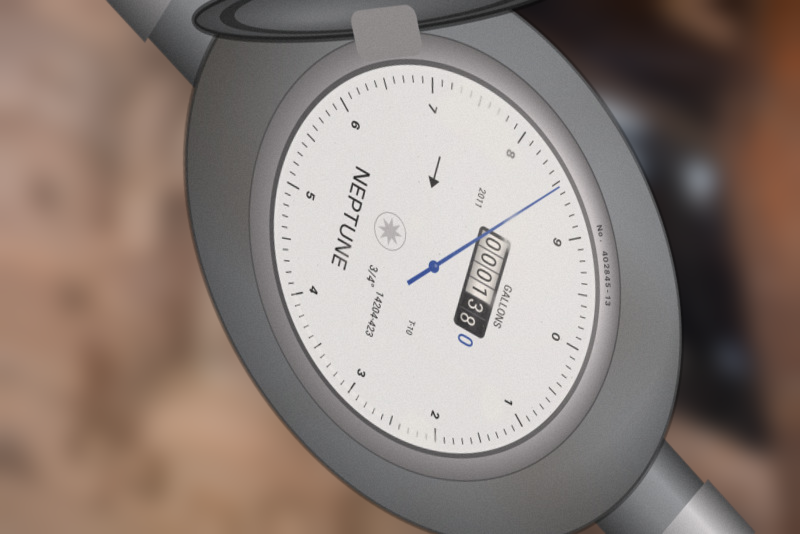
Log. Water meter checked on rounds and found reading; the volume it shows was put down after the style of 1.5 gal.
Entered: 1378.5 gal
